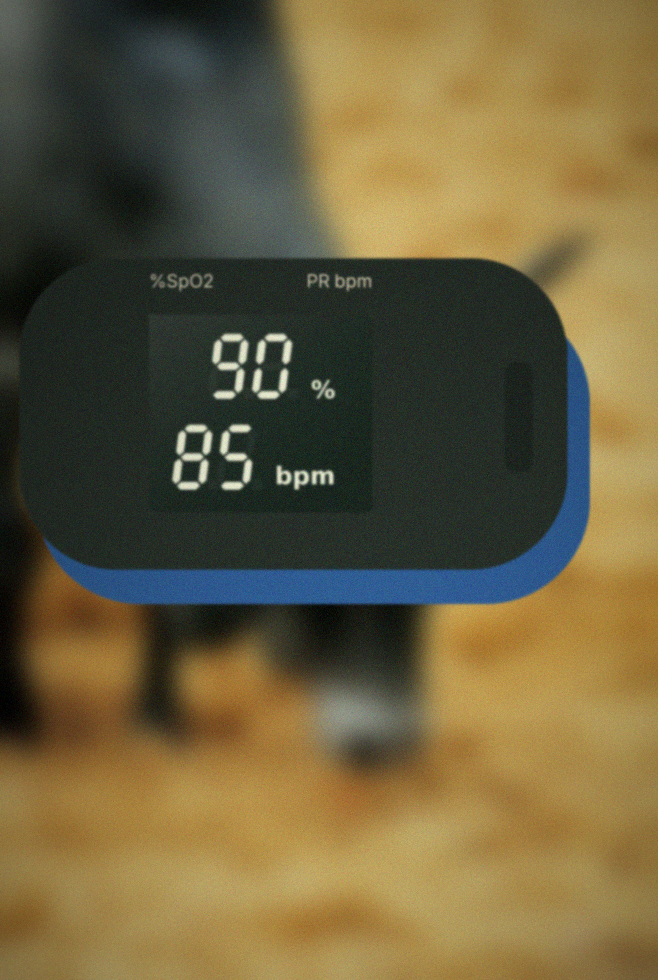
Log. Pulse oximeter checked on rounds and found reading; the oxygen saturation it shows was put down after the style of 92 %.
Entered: 90 %
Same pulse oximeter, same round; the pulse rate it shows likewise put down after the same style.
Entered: 85 bpm
